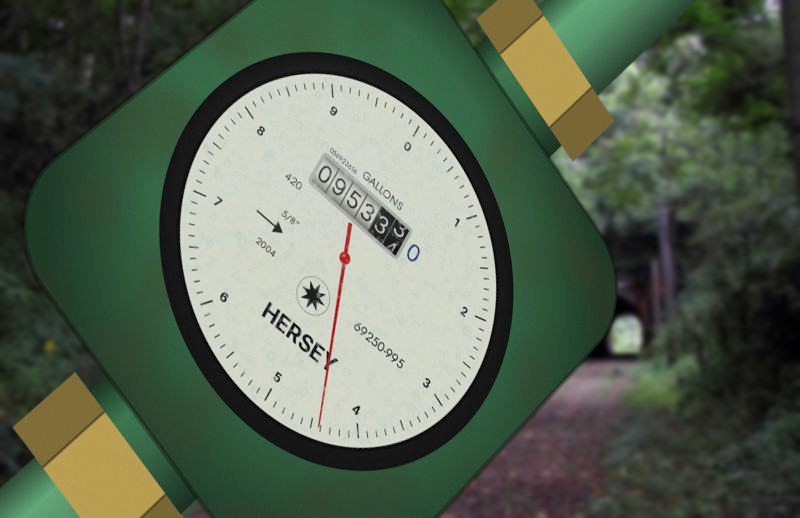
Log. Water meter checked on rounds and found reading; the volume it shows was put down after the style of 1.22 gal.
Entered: 953334.4 gal
